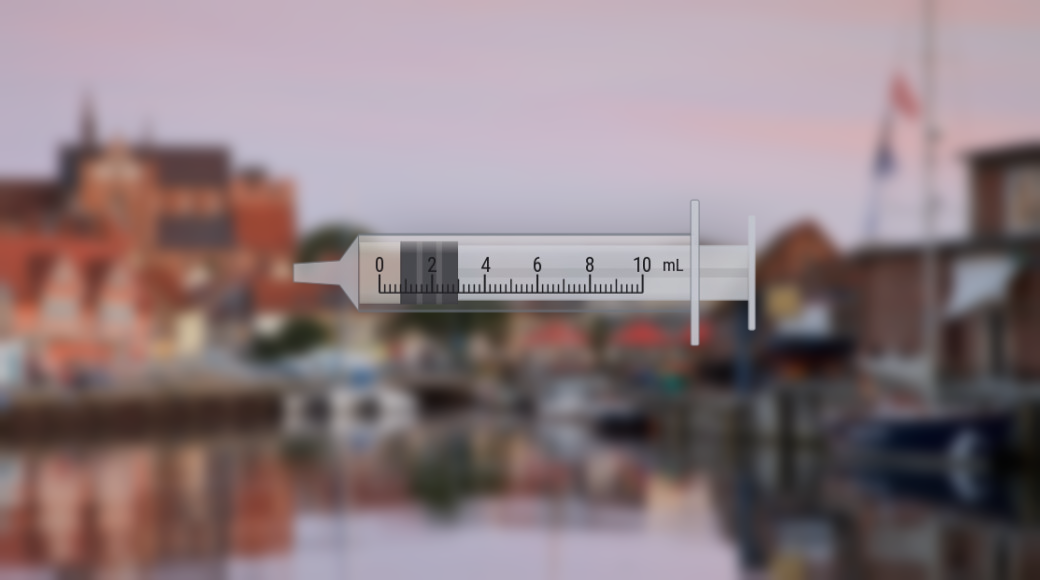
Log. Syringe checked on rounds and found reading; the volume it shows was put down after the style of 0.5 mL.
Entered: 0.8 mL
